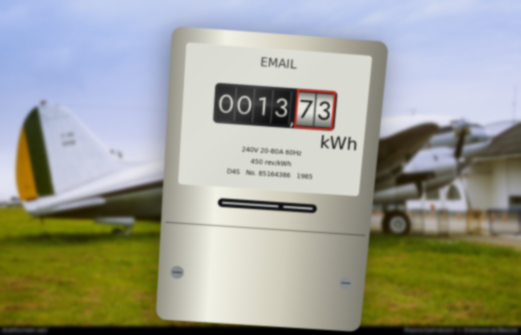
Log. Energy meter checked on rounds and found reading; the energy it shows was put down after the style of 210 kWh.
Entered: 13.73 kWh
